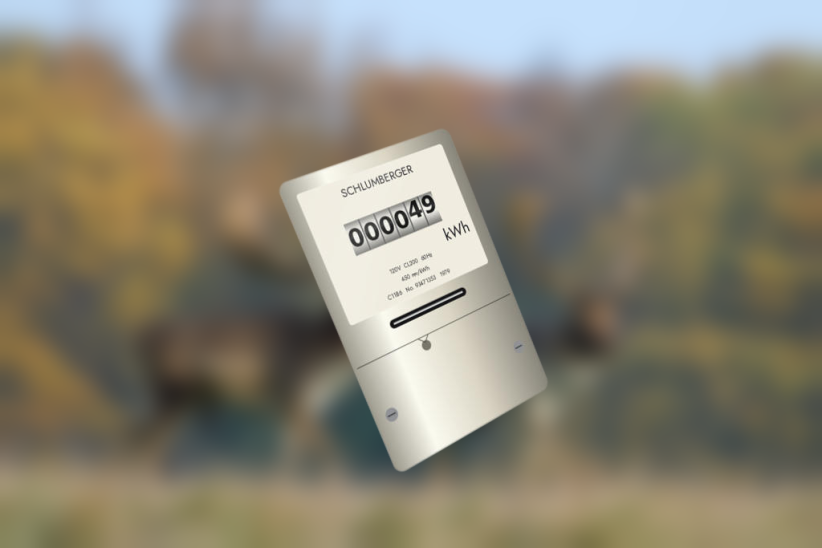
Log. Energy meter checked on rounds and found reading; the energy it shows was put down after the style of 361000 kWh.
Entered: 49 kWh
